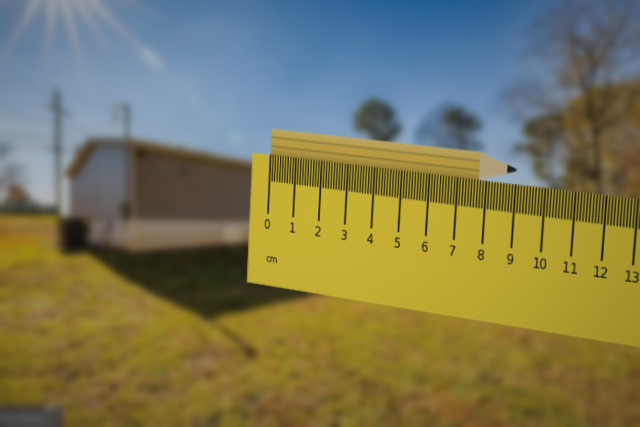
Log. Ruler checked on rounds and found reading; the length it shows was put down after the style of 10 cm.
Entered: 9 cm
